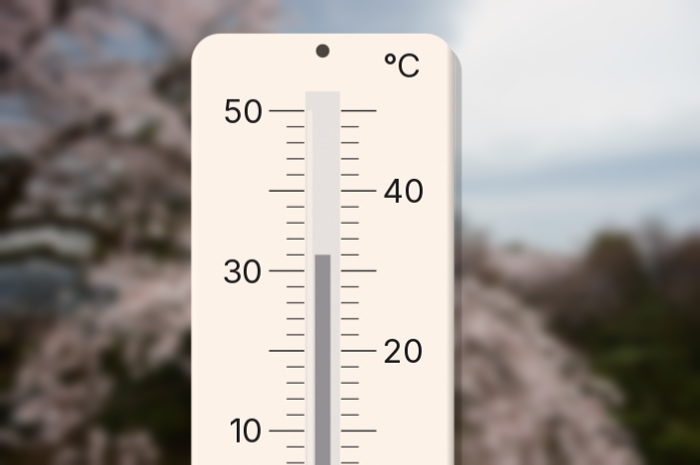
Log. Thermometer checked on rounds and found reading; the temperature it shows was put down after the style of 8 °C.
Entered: 32 °C
